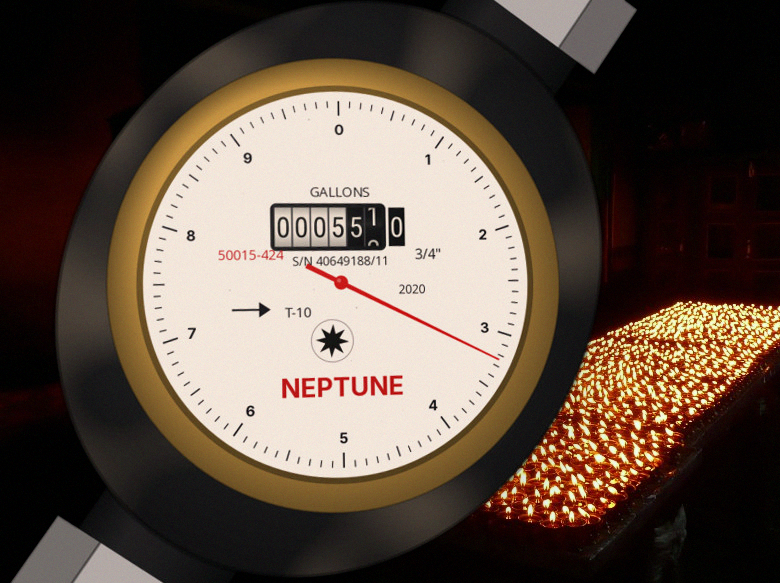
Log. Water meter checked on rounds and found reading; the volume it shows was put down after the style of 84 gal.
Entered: 5513.2 gal
